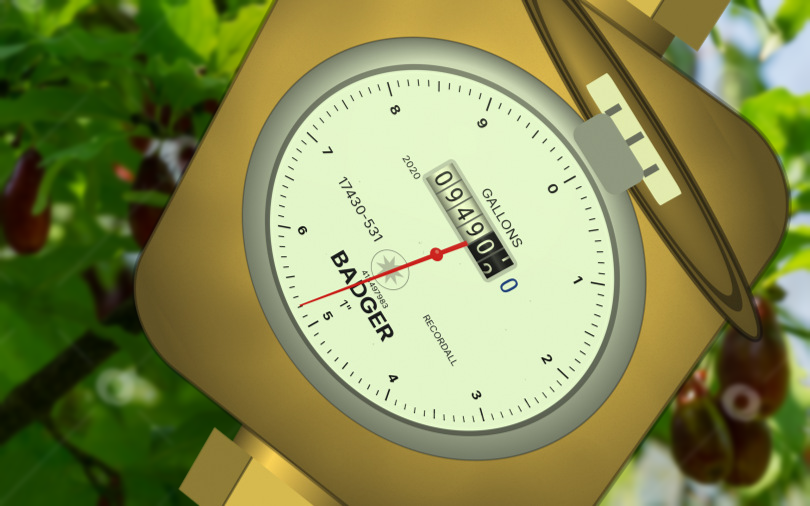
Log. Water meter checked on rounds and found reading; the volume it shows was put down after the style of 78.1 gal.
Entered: 949015.2 gal
